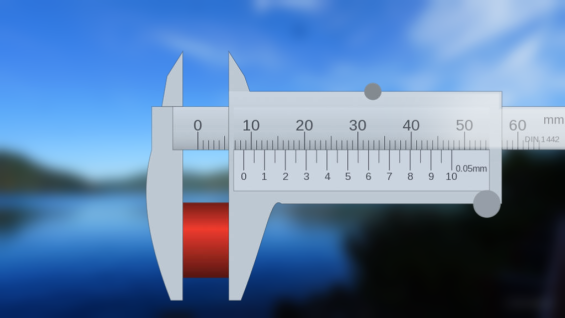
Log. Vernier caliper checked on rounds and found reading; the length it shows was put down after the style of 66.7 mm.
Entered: 8.6 mm
